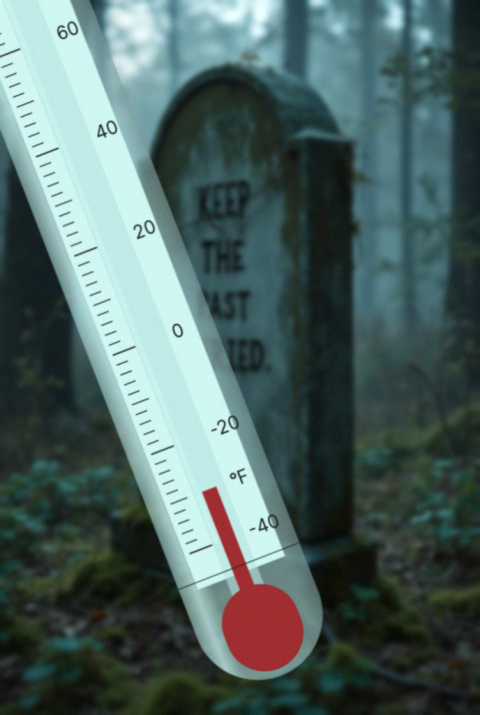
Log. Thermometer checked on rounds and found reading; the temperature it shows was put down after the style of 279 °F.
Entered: -30 °F
